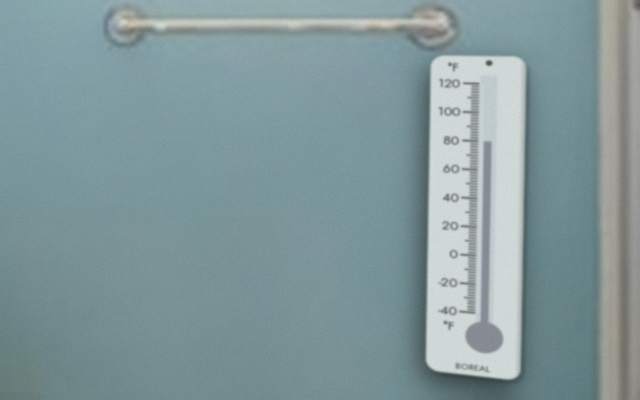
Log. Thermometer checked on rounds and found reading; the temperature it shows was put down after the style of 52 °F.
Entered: 80 °F
